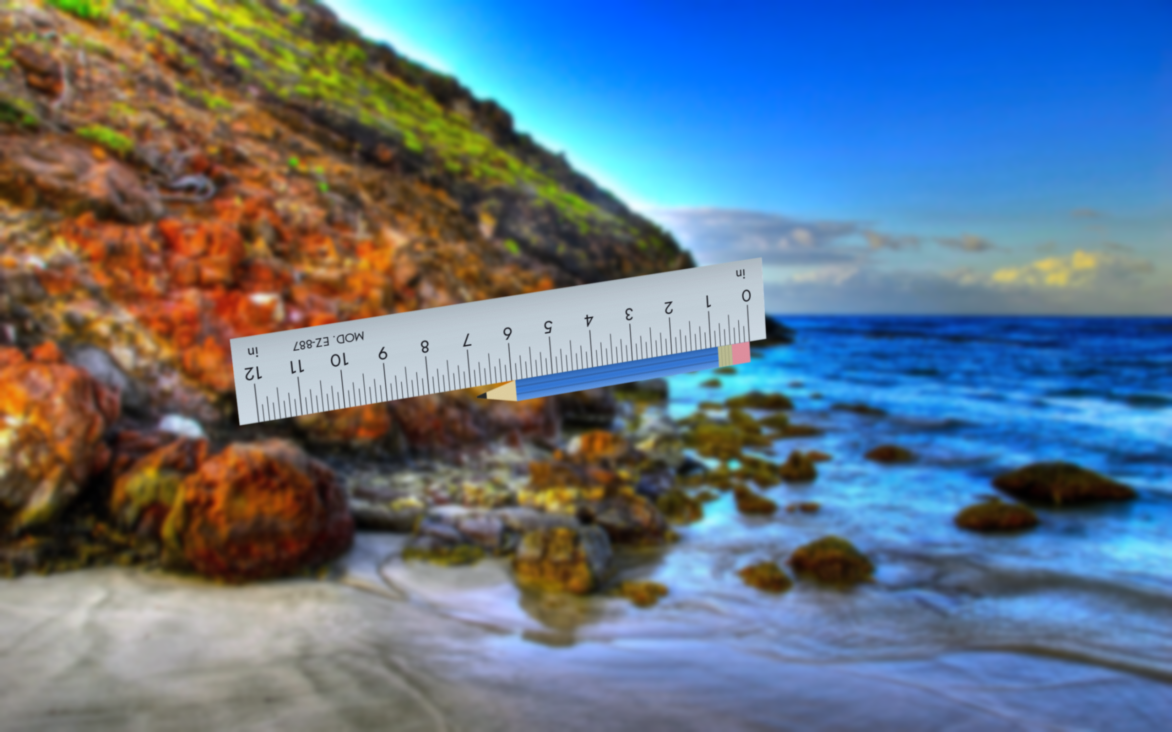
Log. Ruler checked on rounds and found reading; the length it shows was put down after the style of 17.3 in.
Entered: 6.875 in
